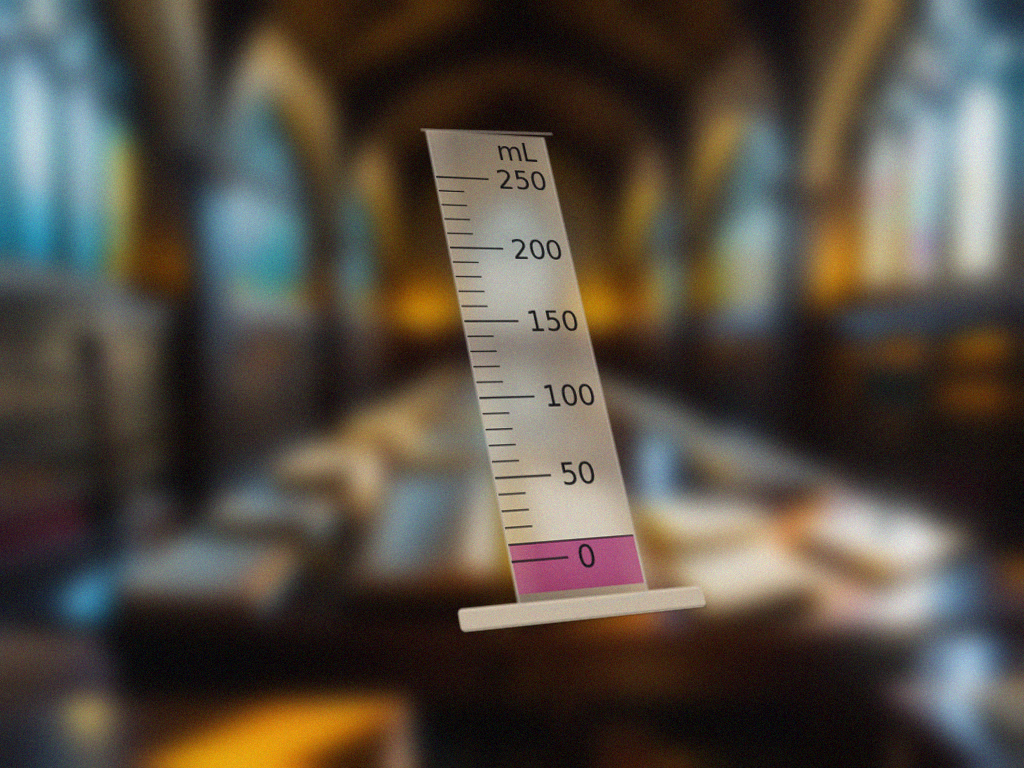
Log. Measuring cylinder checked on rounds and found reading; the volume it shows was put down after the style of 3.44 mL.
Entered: 10 mL
